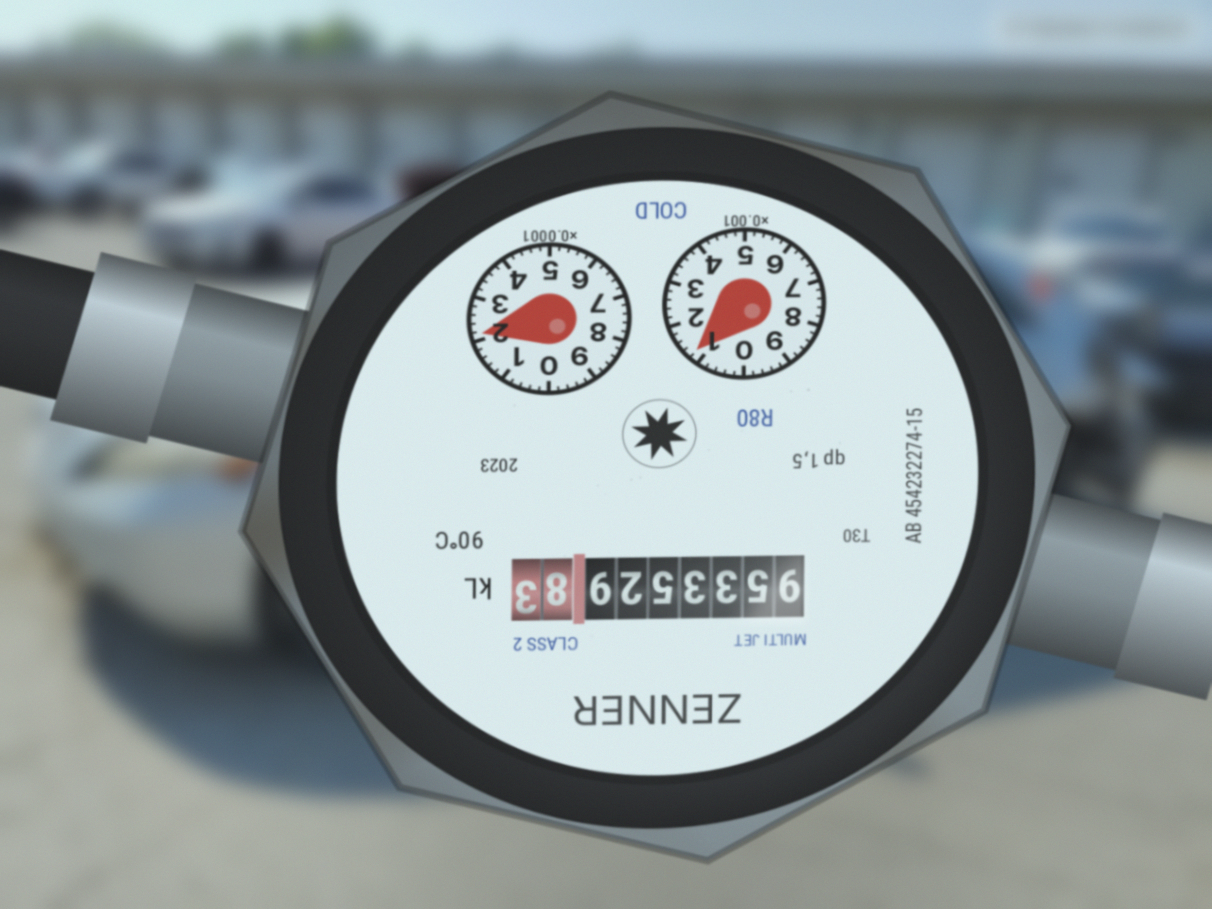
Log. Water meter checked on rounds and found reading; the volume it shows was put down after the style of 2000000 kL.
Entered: 9533529.8312 kL
